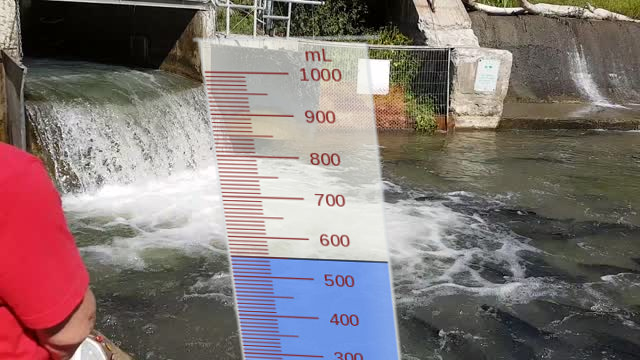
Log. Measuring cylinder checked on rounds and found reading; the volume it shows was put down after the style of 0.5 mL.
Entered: 550 mL
